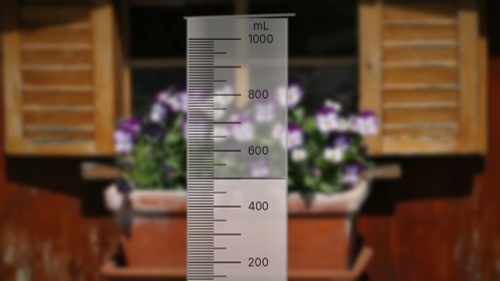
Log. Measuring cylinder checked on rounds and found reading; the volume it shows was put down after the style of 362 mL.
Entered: 500 mL
